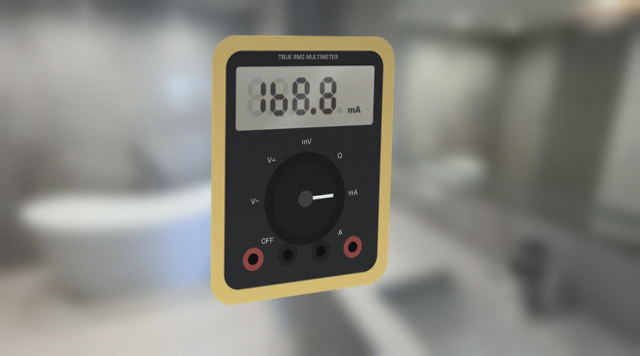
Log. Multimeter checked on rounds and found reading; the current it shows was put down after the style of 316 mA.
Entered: 168.8 mA
